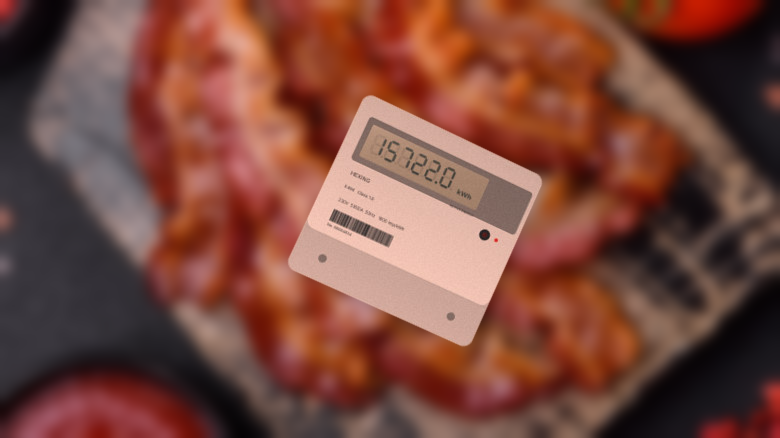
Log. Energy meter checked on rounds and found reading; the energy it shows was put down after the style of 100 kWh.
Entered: 15722.0 kWh
